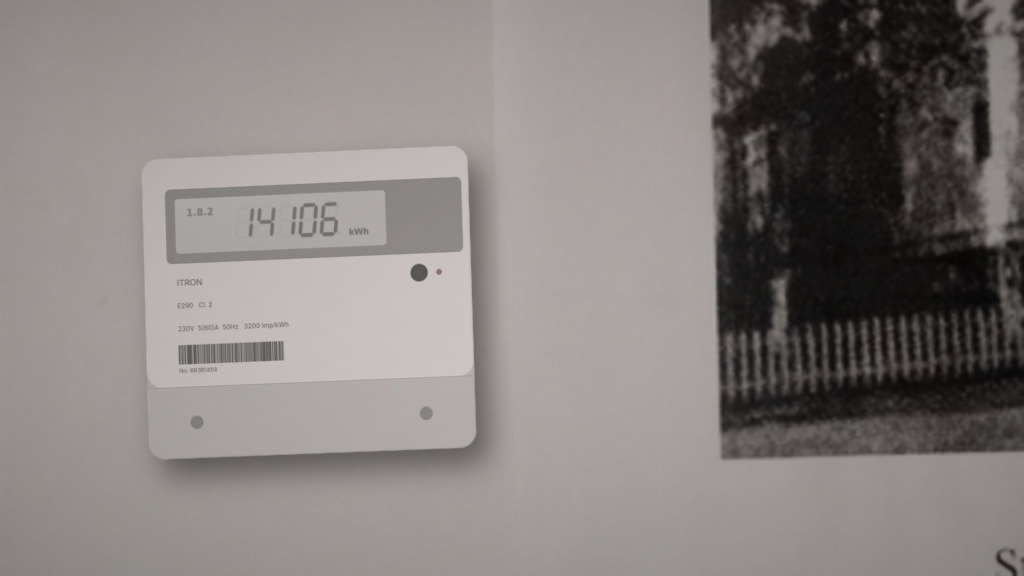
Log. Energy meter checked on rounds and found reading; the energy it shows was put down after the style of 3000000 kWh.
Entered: 14106 kWh
